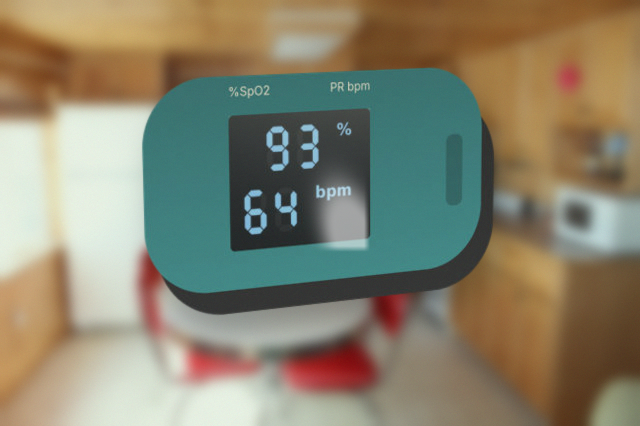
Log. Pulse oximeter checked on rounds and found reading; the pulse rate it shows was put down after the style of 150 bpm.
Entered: 64 bpm
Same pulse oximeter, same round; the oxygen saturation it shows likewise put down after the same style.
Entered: 93 %
